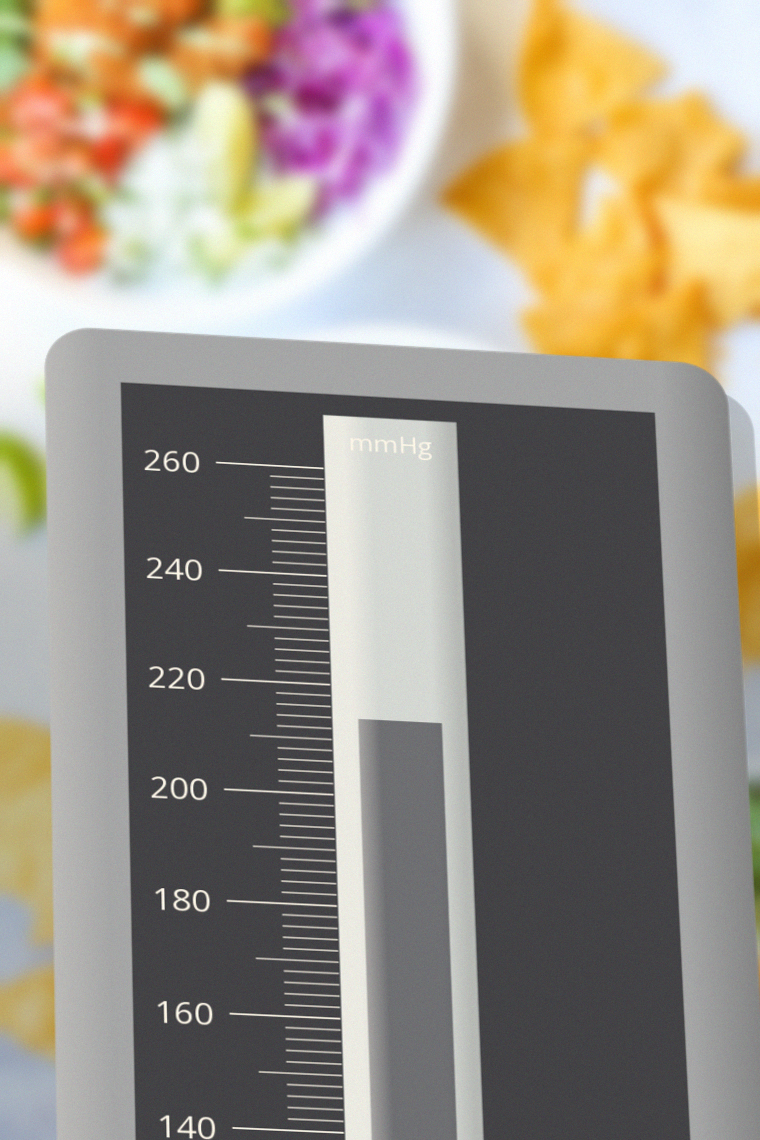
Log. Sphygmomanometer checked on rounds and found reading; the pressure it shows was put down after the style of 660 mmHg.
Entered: 214 mmHg
